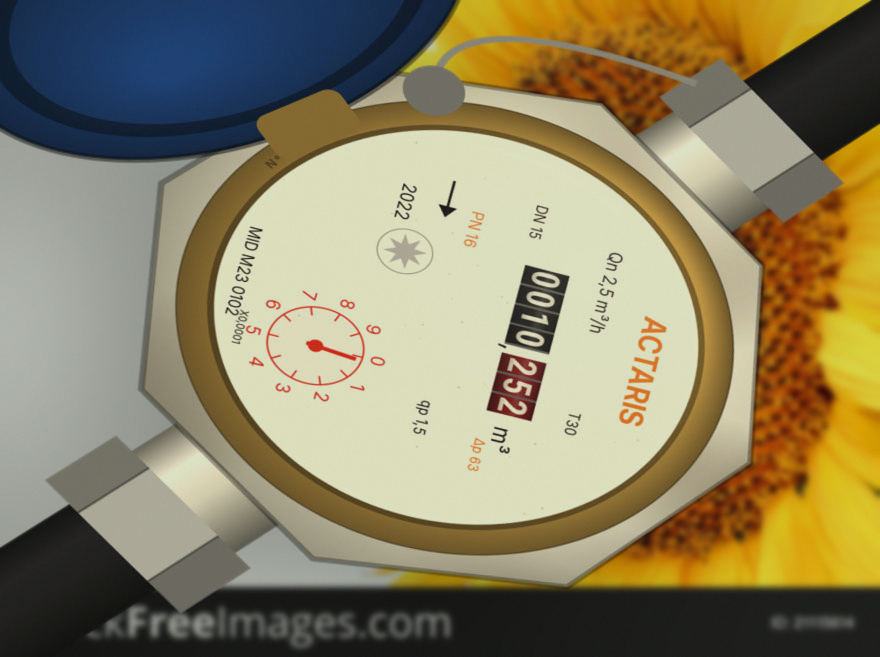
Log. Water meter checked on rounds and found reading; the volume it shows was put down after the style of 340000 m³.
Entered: 10.2520 m³
